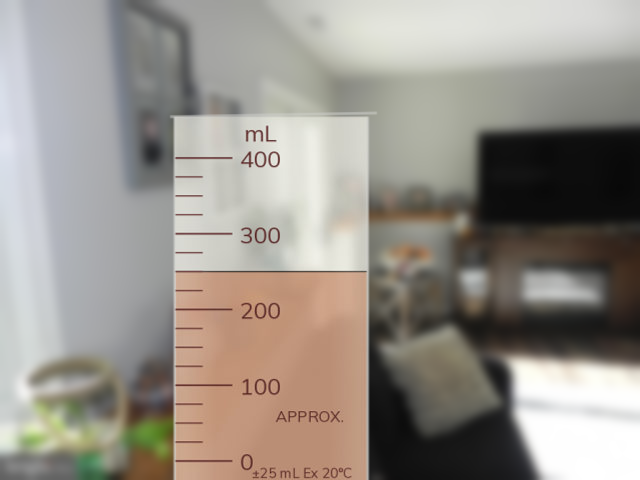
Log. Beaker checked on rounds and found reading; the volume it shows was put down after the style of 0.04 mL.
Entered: 250 mL
